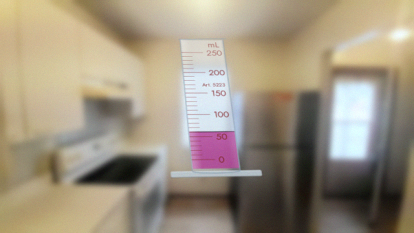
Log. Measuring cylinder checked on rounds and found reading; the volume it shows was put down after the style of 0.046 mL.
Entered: 60 mL
